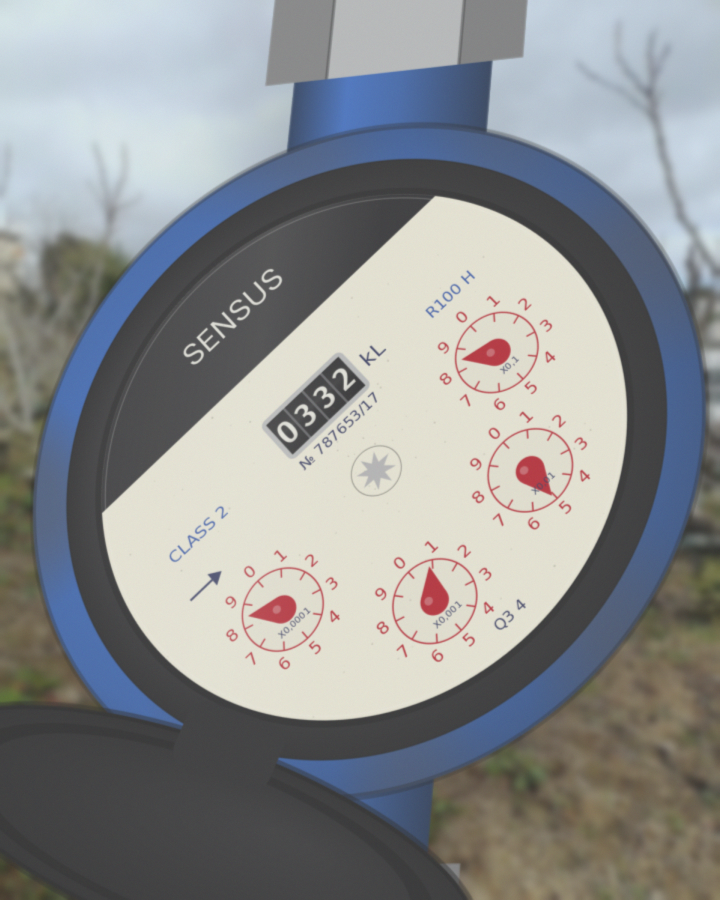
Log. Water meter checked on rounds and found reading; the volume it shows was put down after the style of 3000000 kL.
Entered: 332.8508 kL
